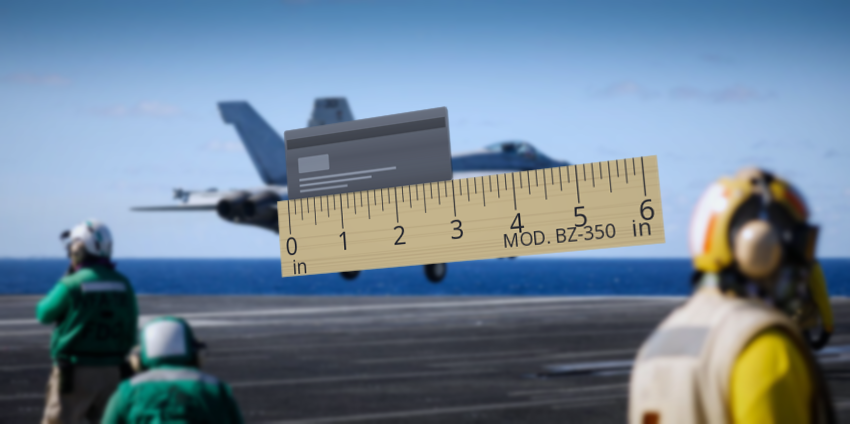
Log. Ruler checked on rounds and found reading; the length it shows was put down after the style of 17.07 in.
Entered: 3 in
